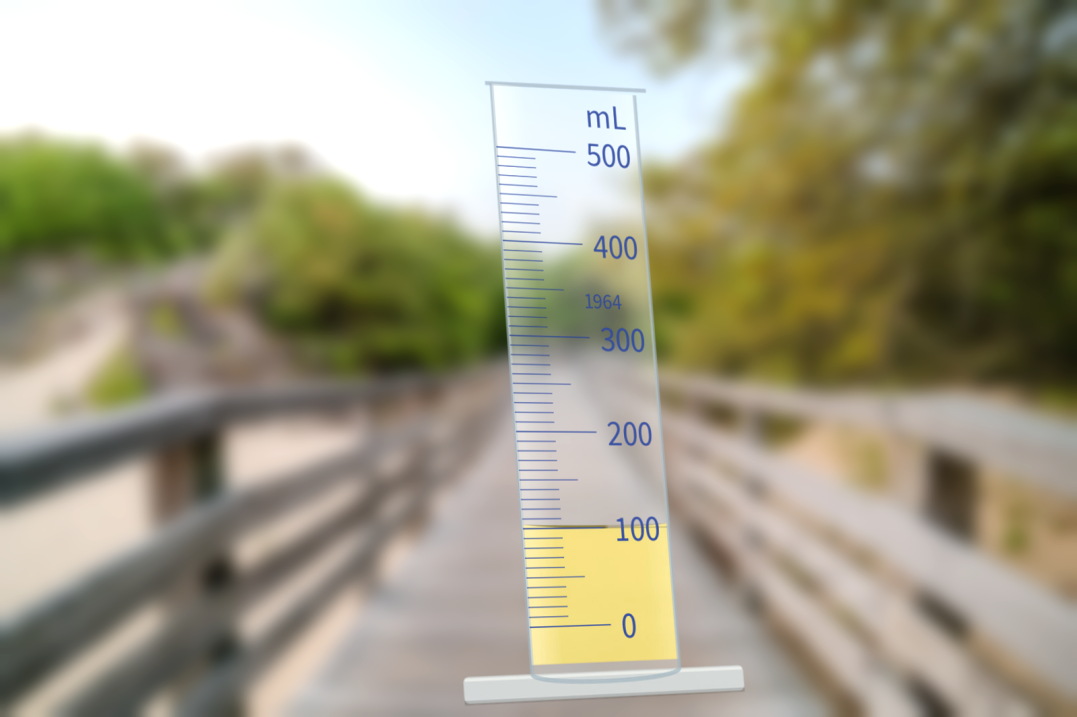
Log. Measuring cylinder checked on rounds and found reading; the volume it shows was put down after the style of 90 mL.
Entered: 100 mL
